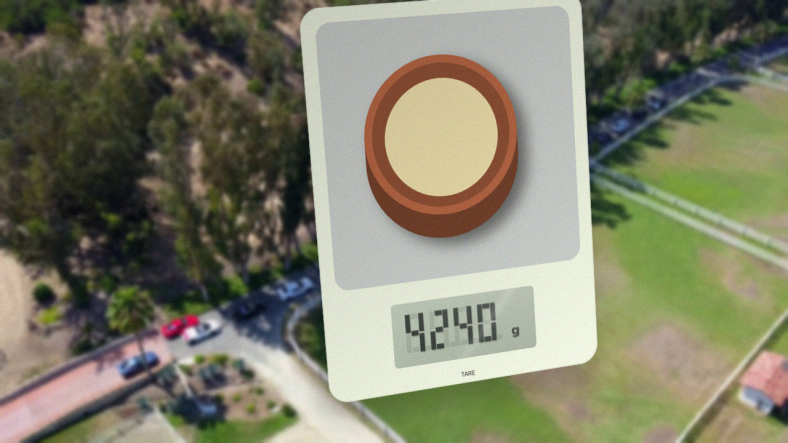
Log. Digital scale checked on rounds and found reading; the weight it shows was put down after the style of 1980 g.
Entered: 4240 g
